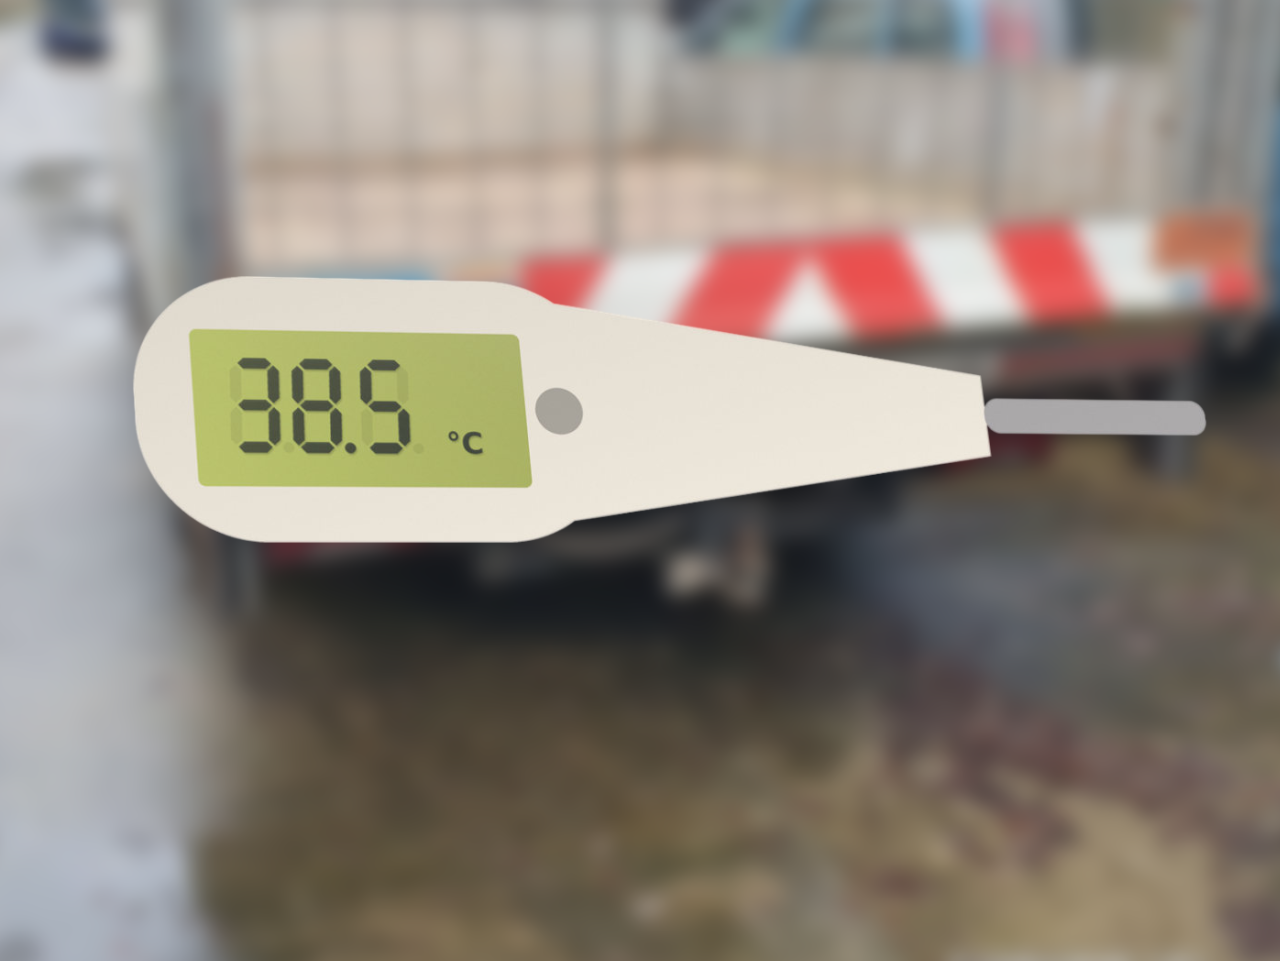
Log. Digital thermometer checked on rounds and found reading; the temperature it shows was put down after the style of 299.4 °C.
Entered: 38.5 °C
